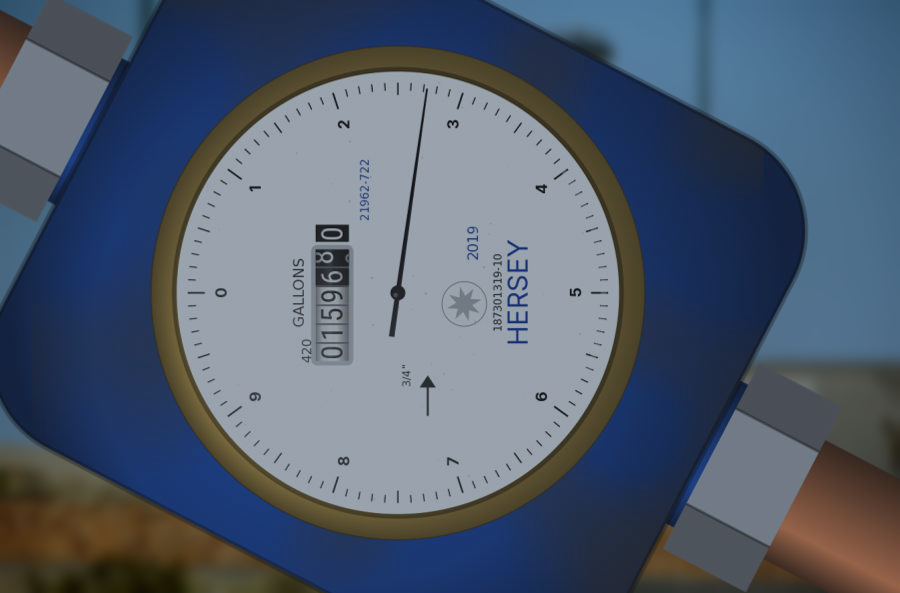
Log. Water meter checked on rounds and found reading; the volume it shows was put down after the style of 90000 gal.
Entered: 159682.7 gal
